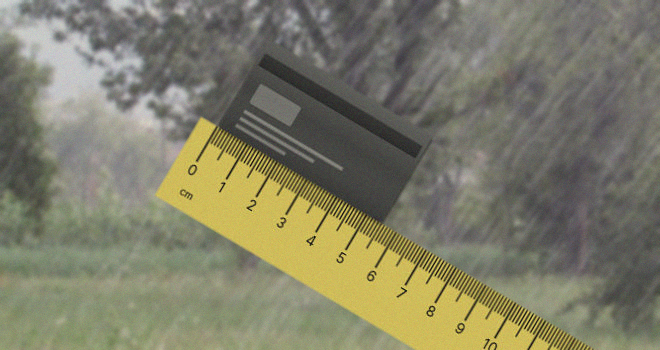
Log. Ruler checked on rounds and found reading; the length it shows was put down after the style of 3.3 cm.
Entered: 5.5 cm
